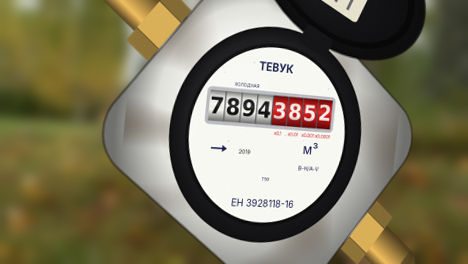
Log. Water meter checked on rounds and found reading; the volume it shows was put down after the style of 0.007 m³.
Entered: 7894.3852 m³
